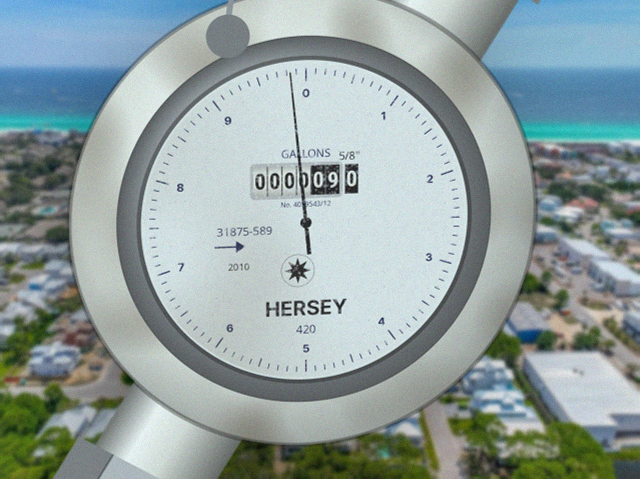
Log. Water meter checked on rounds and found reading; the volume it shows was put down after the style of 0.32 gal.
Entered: 89.8 gal
